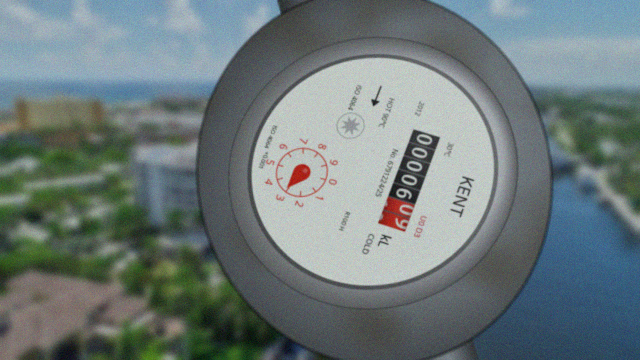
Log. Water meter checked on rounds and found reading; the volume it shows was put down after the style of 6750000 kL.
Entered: 6.093 kL
